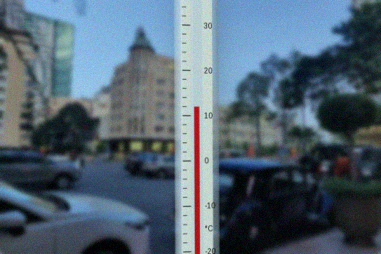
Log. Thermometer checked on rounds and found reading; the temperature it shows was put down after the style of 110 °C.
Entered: 12 °C
